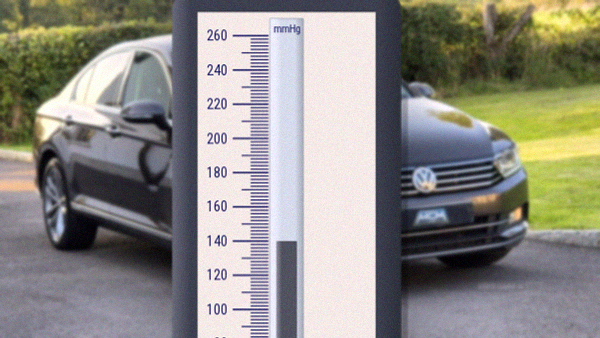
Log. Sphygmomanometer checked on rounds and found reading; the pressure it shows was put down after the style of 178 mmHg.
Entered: 140 mmHg
